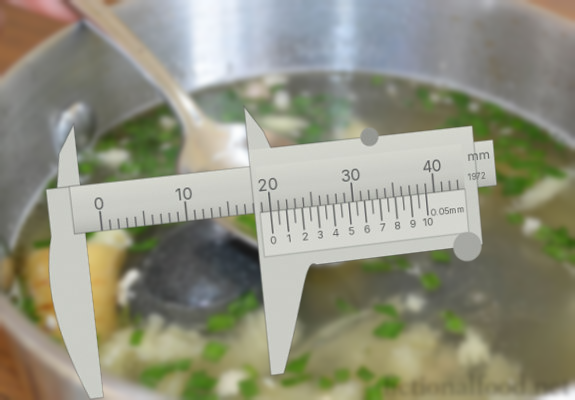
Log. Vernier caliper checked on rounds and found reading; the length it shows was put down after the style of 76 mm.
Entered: 20.0 mm
